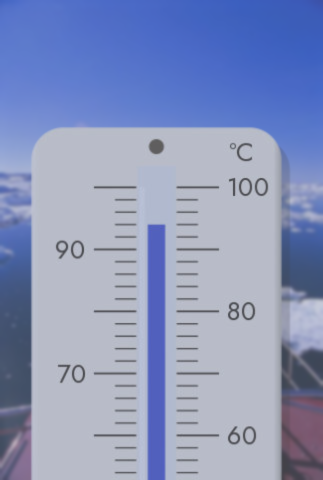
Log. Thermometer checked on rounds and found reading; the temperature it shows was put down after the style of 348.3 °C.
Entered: 94 °C
